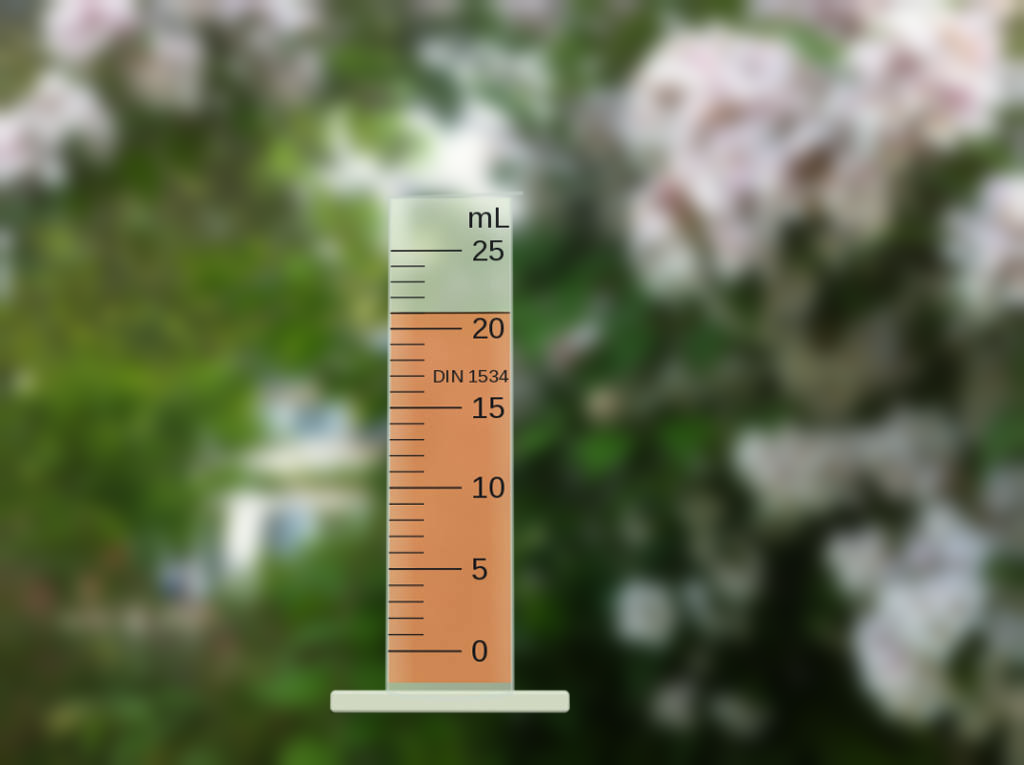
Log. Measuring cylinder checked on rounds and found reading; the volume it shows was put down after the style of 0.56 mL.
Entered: 21 mL
